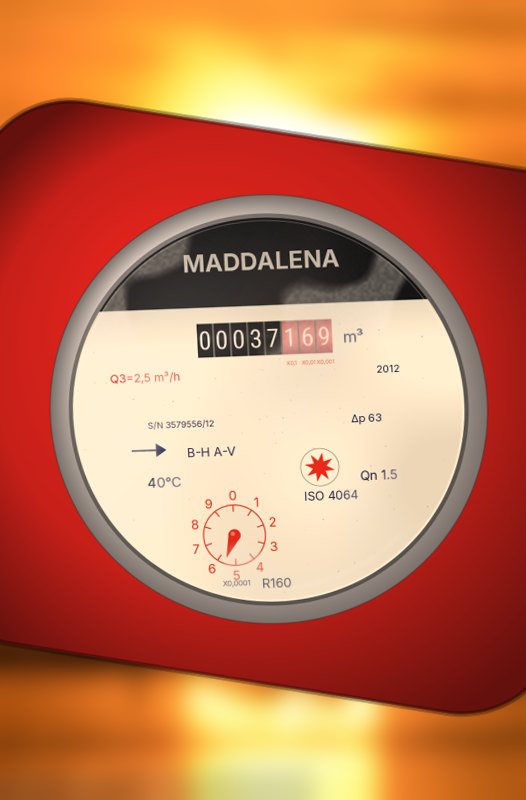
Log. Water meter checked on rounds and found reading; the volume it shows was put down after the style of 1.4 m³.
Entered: 37.1695 m³
